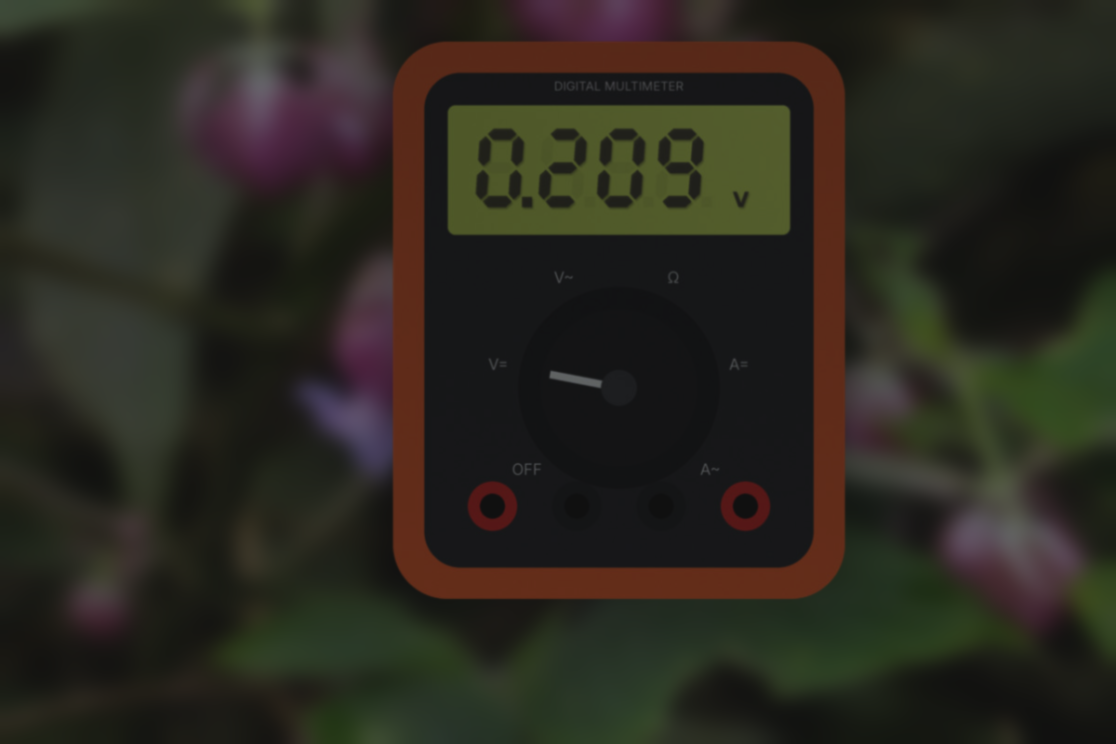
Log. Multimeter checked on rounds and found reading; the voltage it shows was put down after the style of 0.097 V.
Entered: 0.209 V
